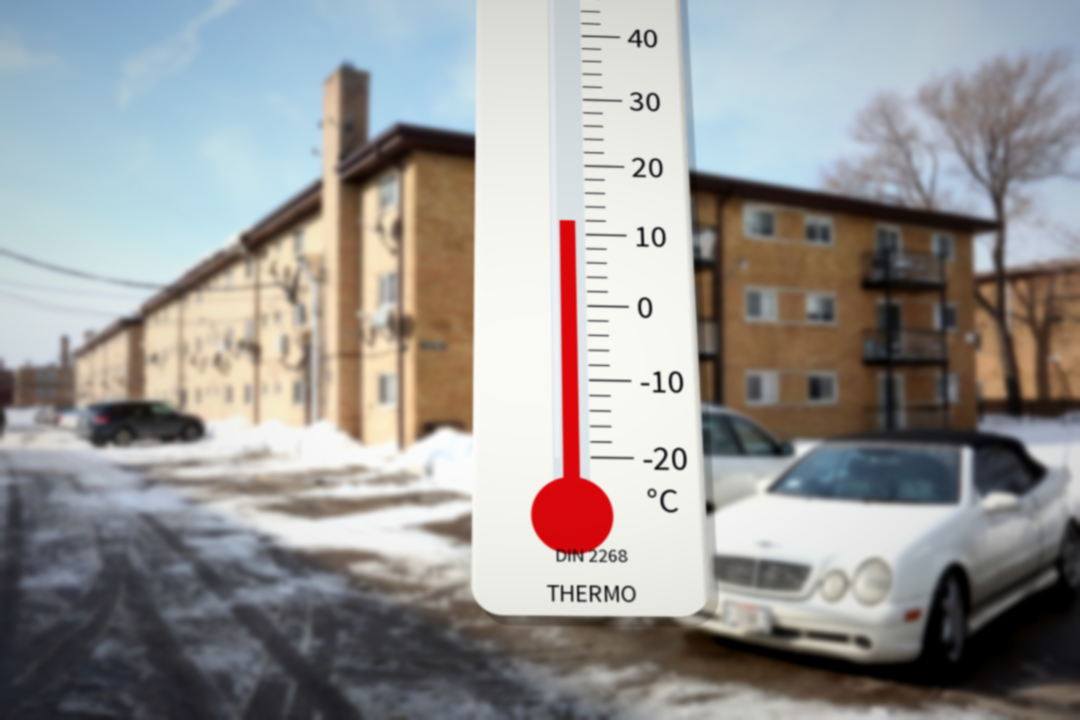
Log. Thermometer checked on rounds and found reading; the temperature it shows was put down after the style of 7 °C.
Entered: 12 °C
